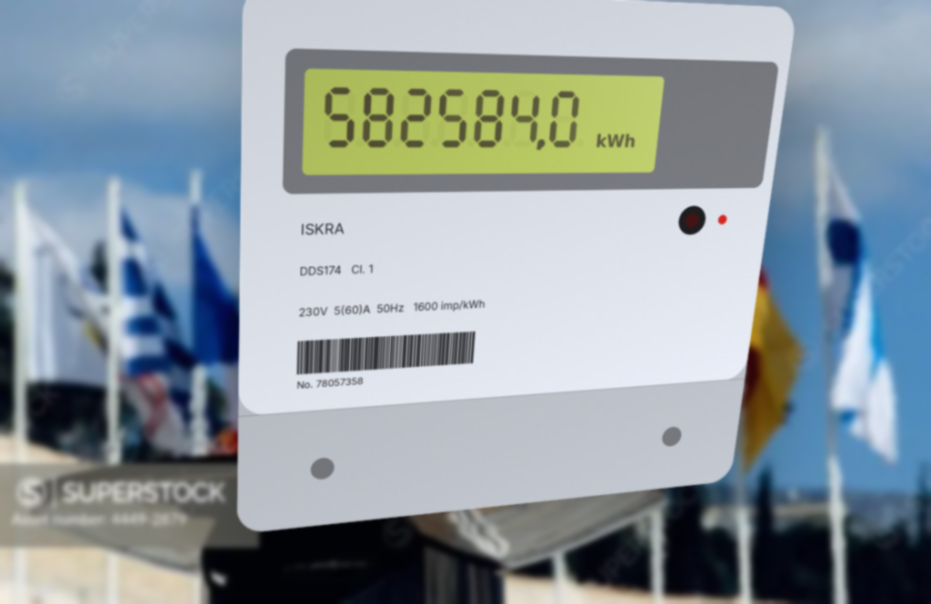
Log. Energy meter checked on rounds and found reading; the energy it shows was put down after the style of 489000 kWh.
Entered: 582584.0 kWh
